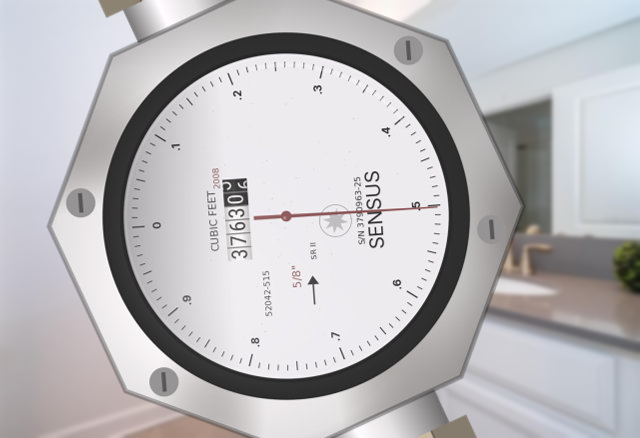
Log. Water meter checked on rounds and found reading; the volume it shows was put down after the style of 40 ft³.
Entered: 376305.50 ft³
